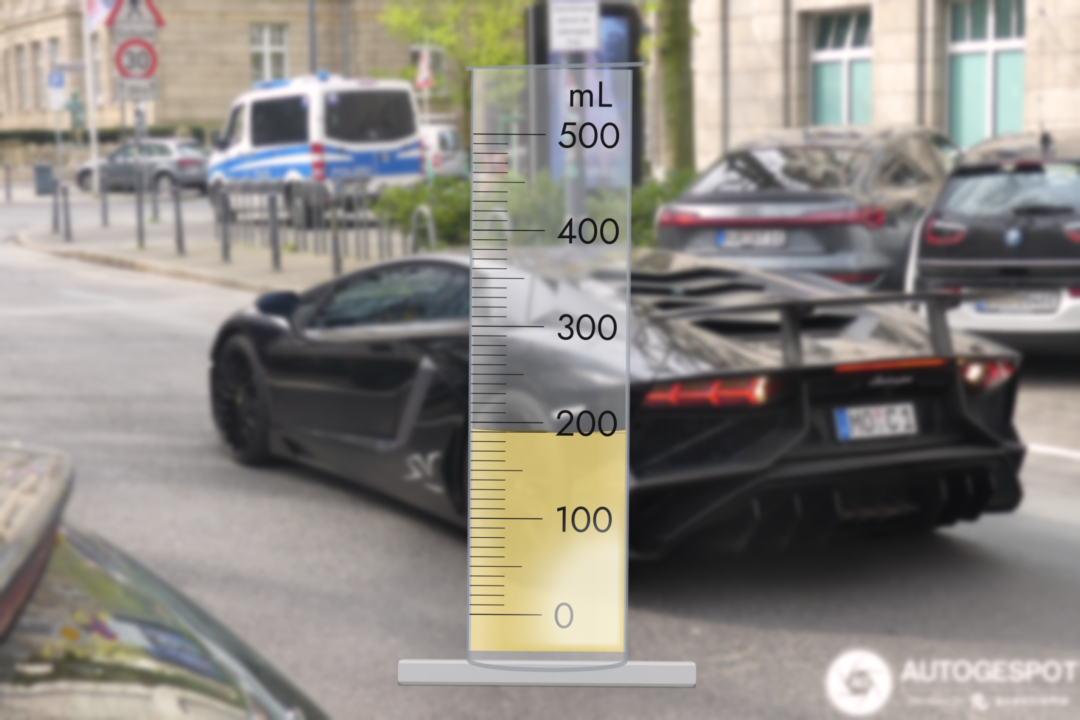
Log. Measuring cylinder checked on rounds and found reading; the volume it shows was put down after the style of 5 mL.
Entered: 190 mL
